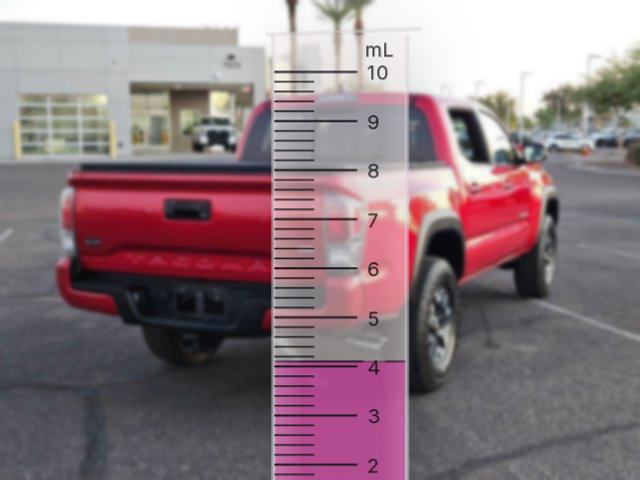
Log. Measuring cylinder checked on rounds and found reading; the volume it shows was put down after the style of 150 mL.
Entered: 4.1 mL
